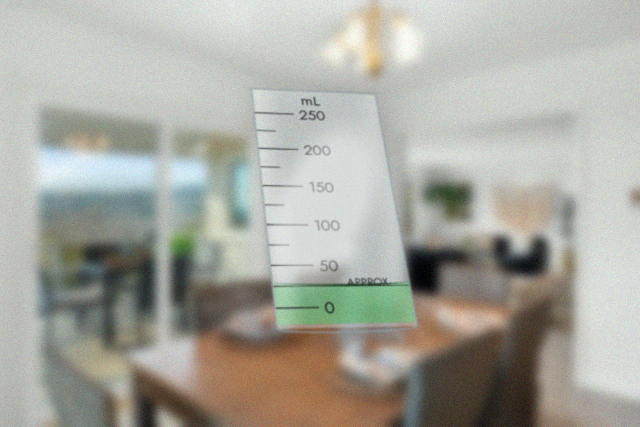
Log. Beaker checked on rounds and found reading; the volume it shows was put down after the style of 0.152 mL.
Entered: 25 mL
